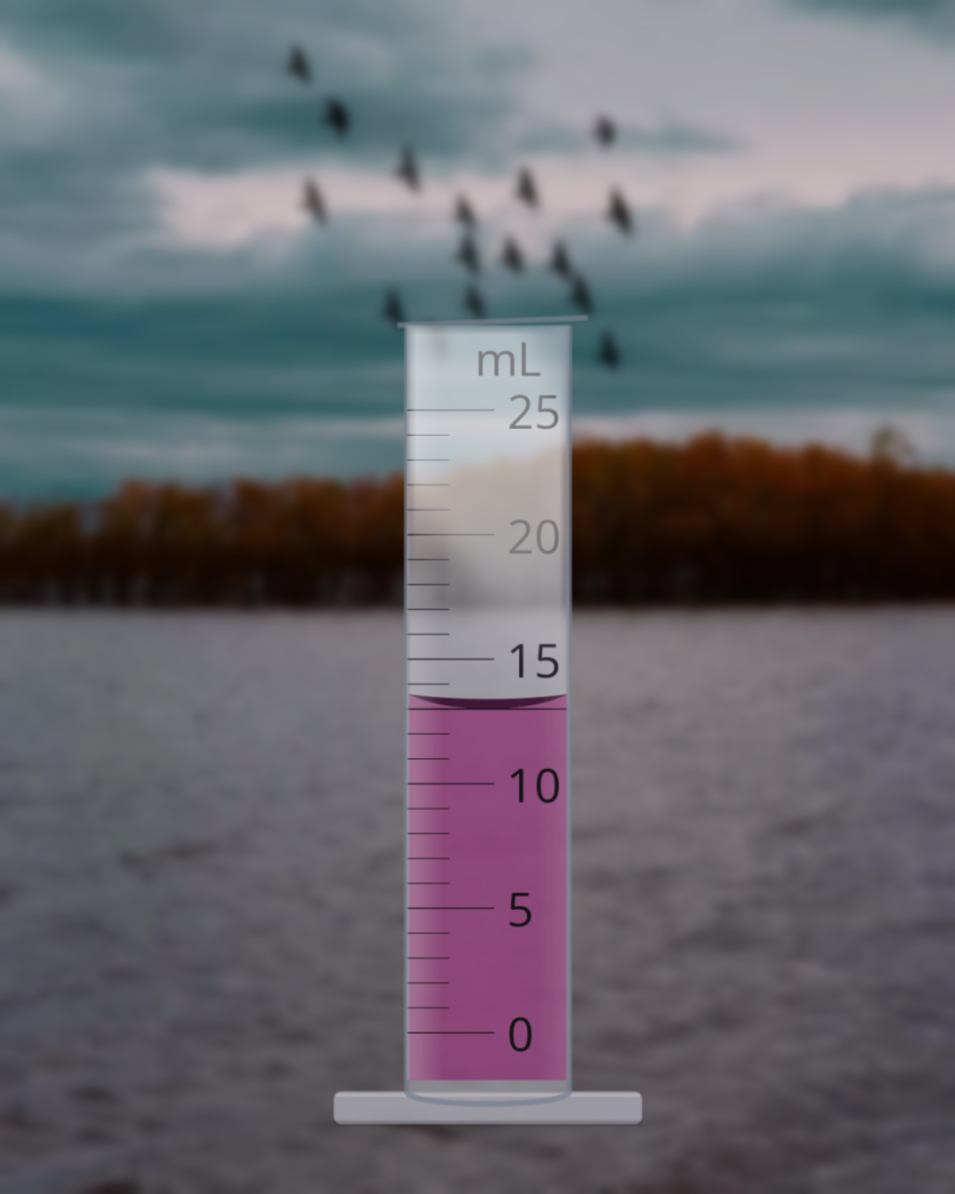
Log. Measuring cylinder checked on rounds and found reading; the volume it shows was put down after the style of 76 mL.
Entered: 13 mL
